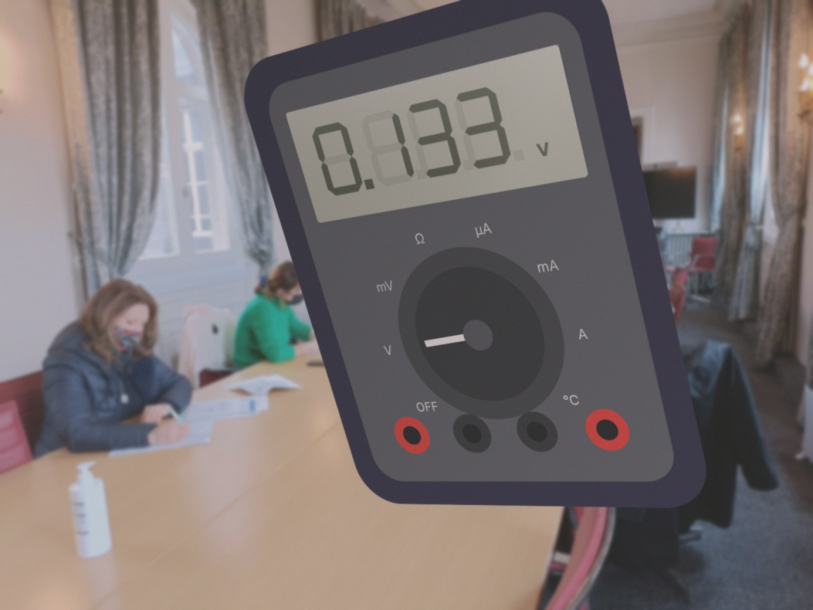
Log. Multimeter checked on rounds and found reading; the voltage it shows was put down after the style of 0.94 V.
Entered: 0.133 V
